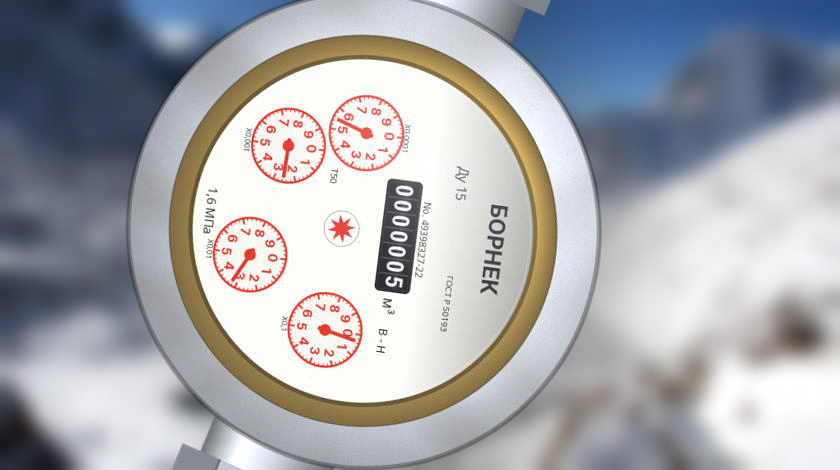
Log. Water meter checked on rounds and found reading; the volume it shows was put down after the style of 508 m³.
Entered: 5.0325 m³
